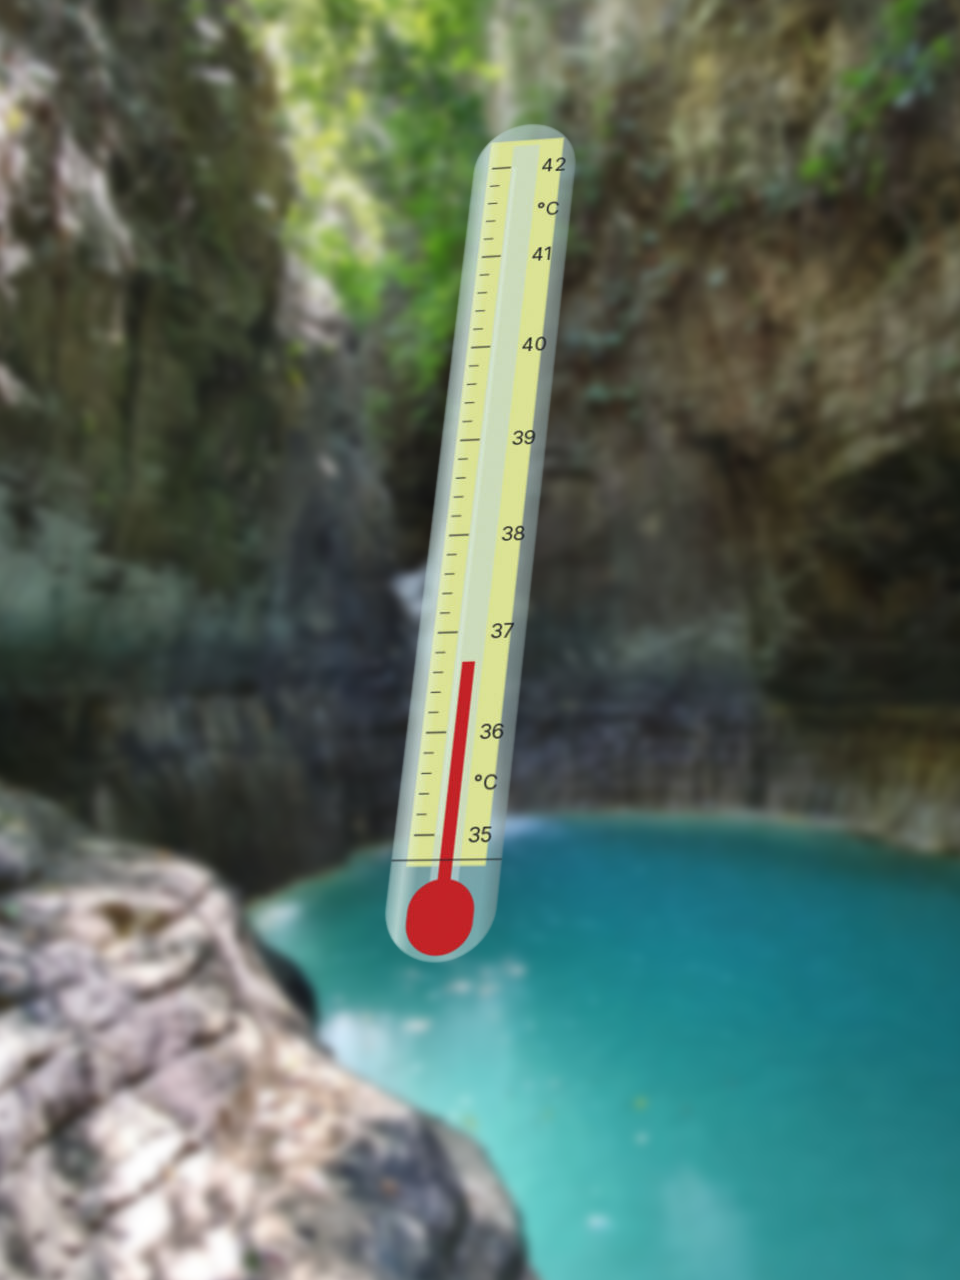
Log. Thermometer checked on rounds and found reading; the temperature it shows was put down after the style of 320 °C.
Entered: 36.7 °C
